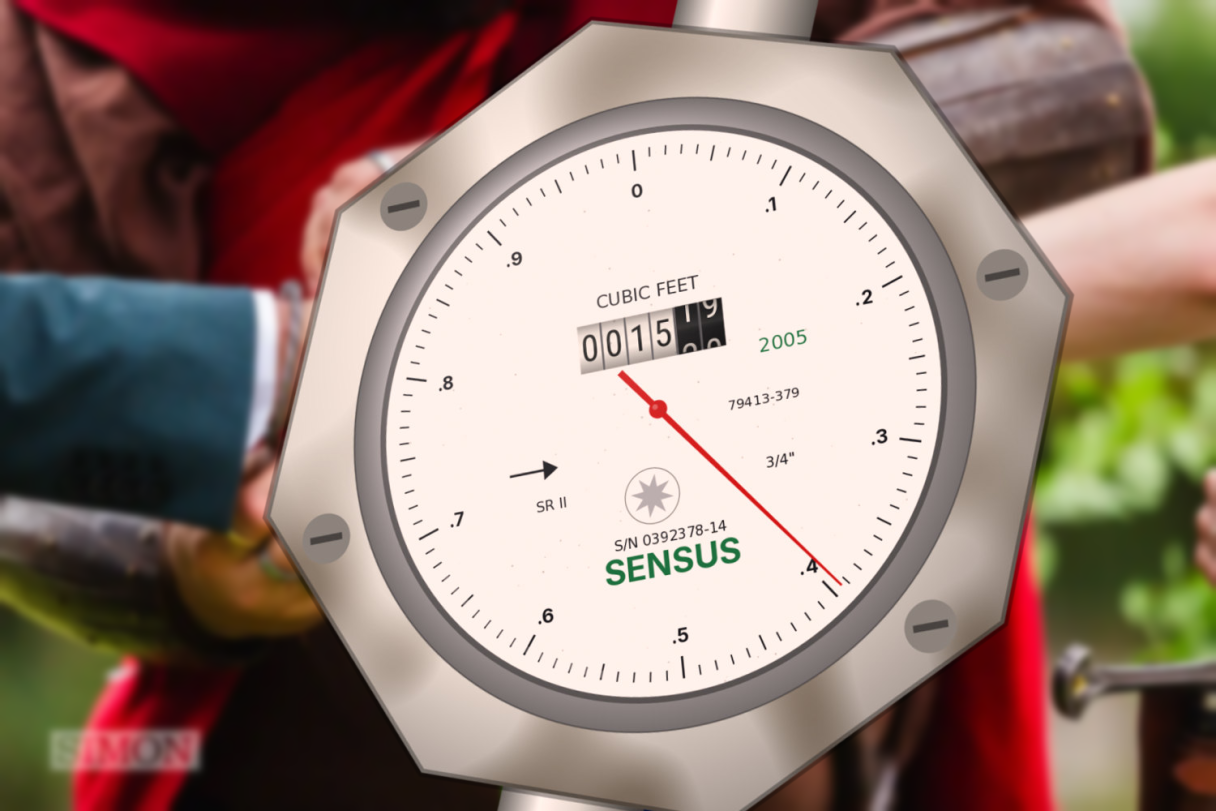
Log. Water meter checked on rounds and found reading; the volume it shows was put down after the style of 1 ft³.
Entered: 1519.39 ft³
